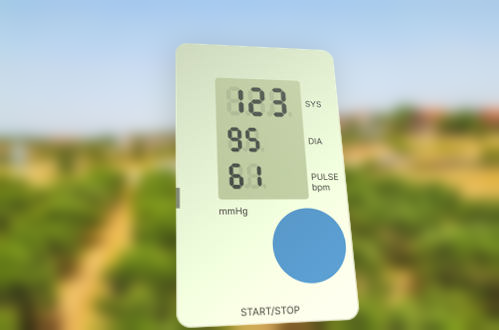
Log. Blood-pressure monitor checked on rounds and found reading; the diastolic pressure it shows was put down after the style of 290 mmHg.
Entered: 95 mmHg
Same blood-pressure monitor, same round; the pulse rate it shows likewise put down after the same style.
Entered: 61 bpm
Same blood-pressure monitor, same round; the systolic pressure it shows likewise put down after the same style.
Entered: 123 mmHg
